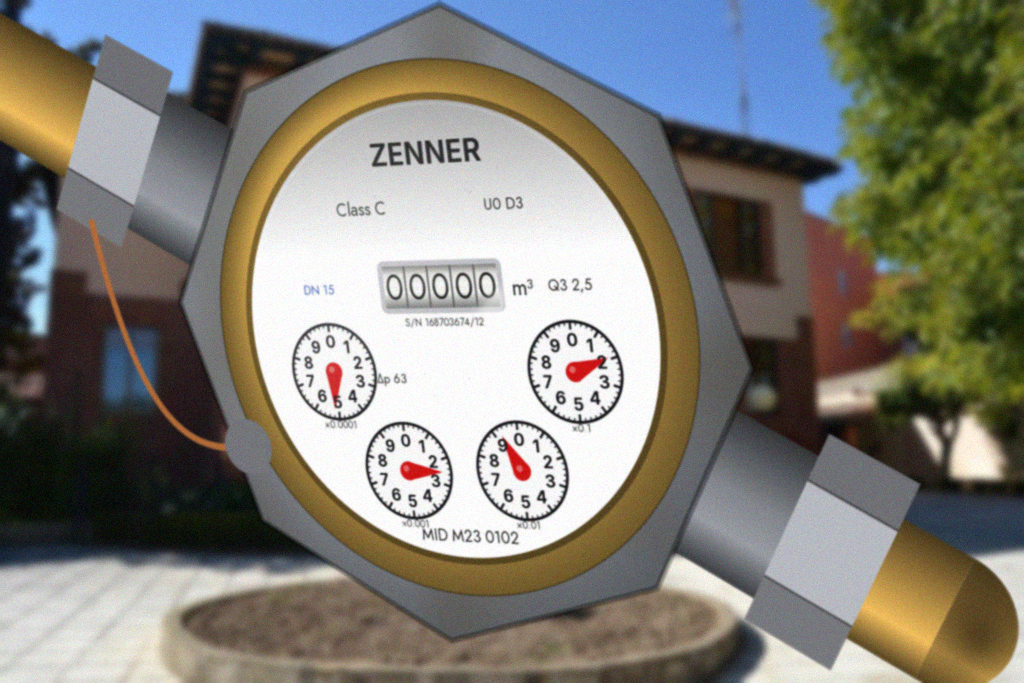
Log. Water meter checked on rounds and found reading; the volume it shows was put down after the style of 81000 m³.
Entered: 0.1925 m³
